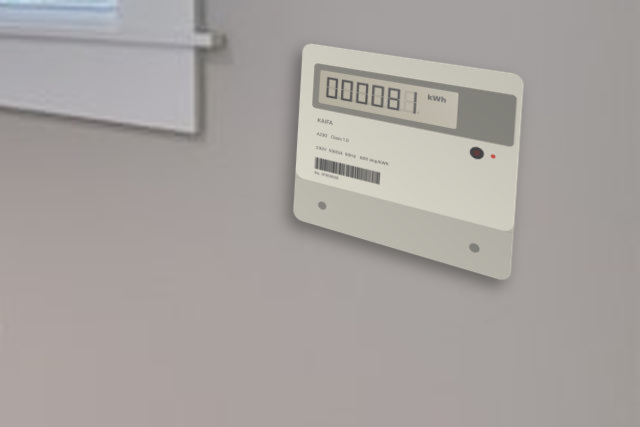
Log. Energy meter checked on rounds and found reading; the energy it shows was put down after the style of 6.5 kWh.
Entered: 81 kWh
